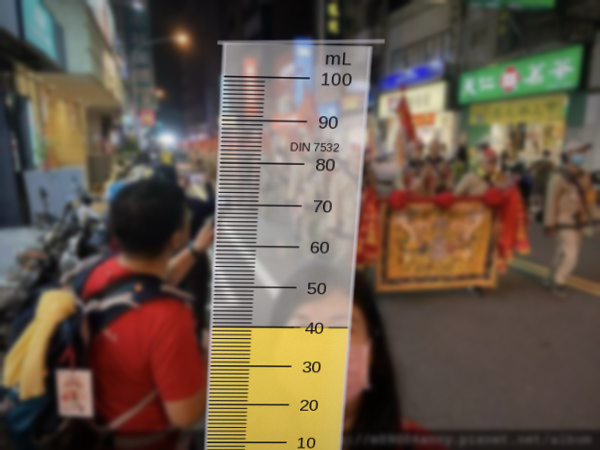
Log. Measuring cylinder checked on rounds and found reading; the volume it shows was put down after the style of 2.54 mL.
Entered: 40 mL
